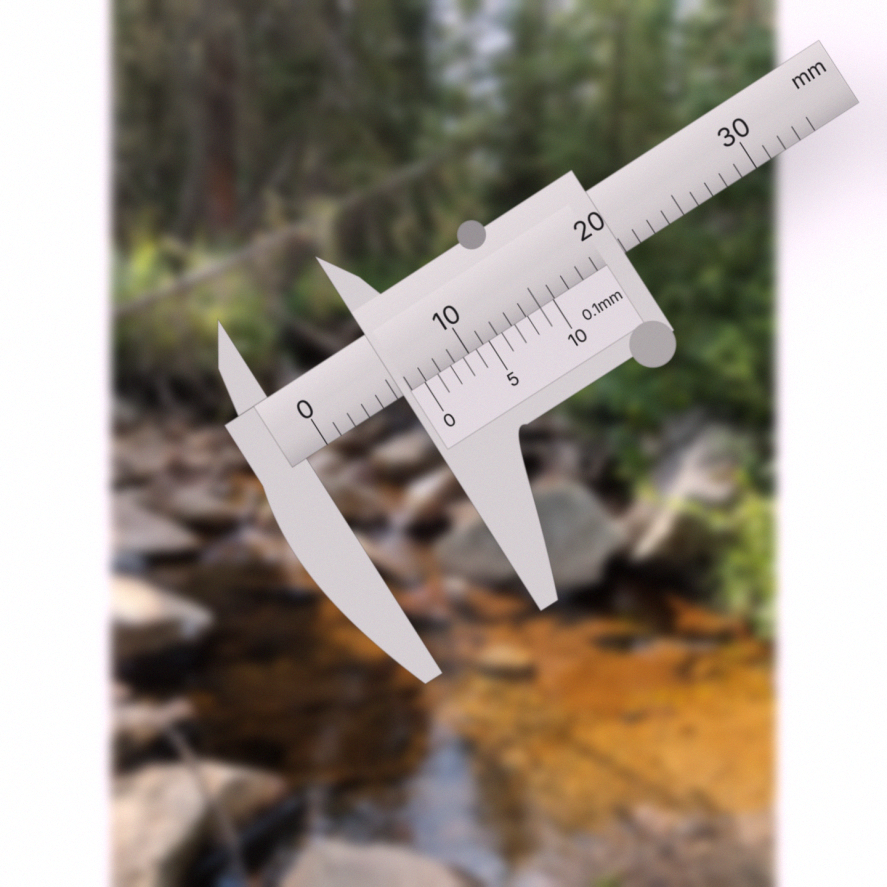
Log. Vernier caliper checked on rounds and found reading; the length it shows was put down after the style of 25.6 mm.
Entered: 6.9 mm
